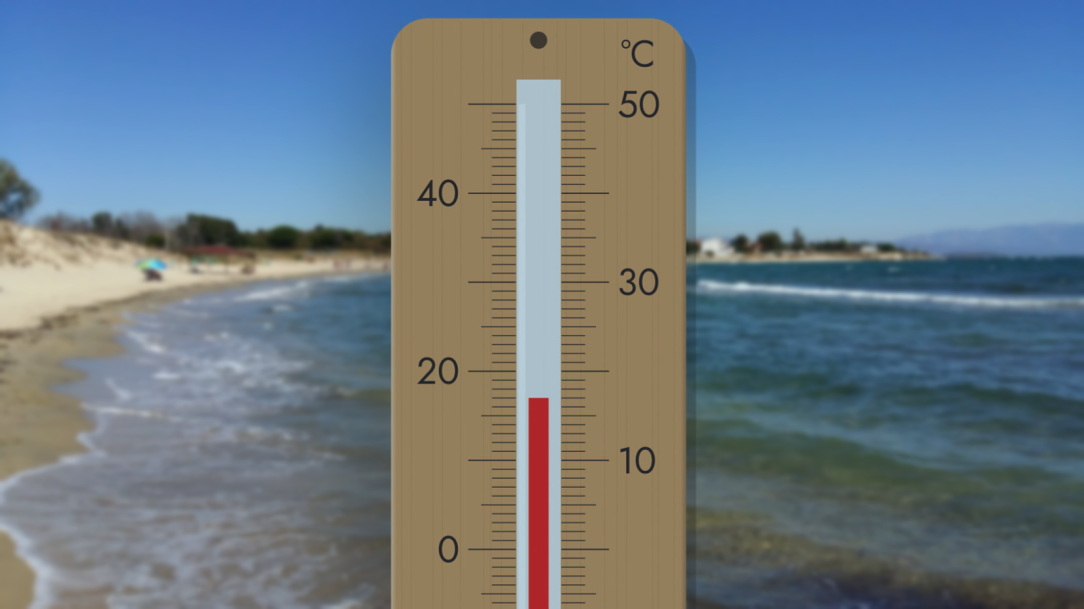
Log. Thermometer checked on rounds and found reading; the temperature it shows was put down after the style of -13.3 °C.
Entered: 17 °C
